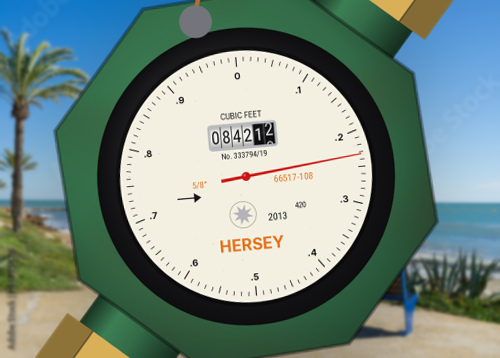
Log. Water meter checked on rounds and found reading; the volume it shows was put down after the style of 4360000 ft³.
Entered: 84212.23 ft³
